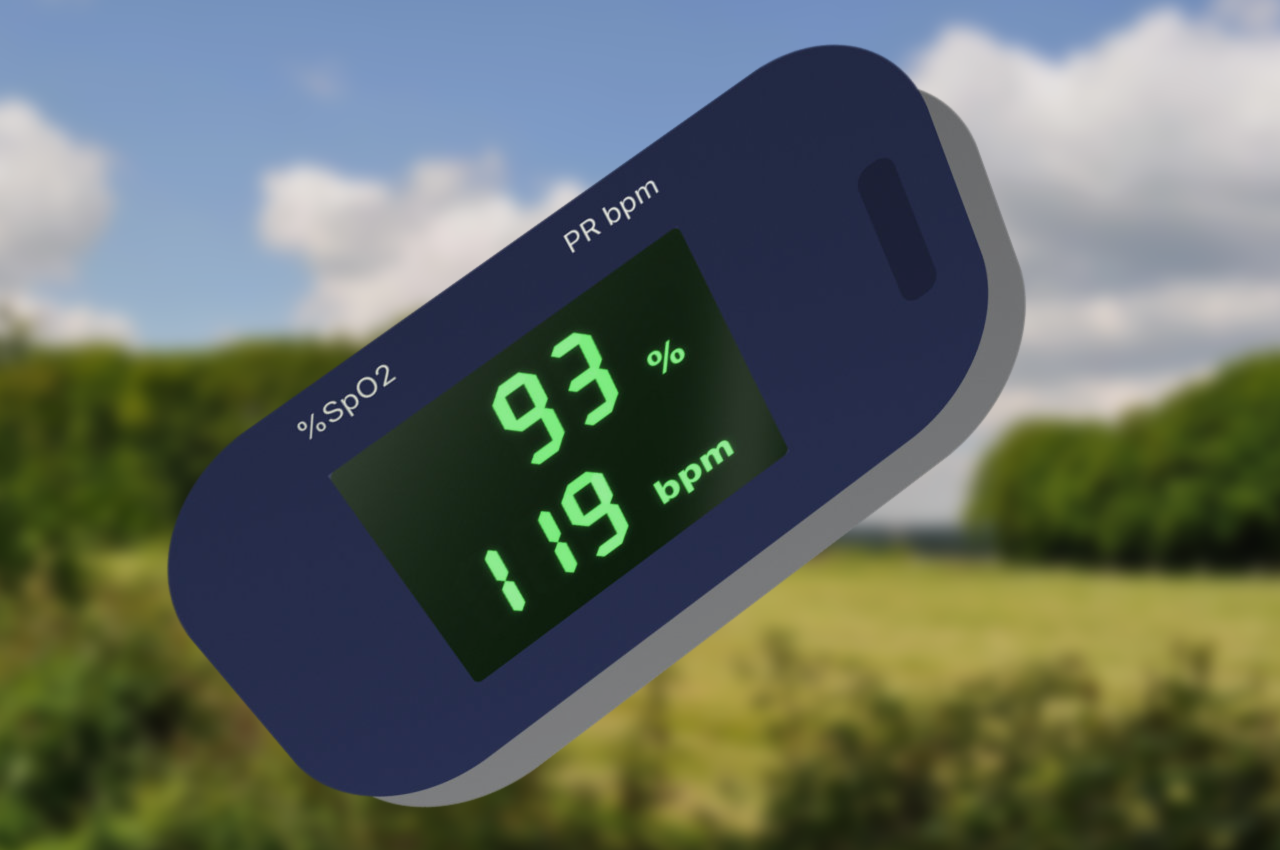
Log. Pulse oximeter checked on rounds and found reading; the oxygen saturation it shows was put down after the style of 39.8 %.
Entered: 93 %
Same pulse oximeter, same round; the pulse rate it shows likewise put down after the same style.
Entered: 119 bpm
